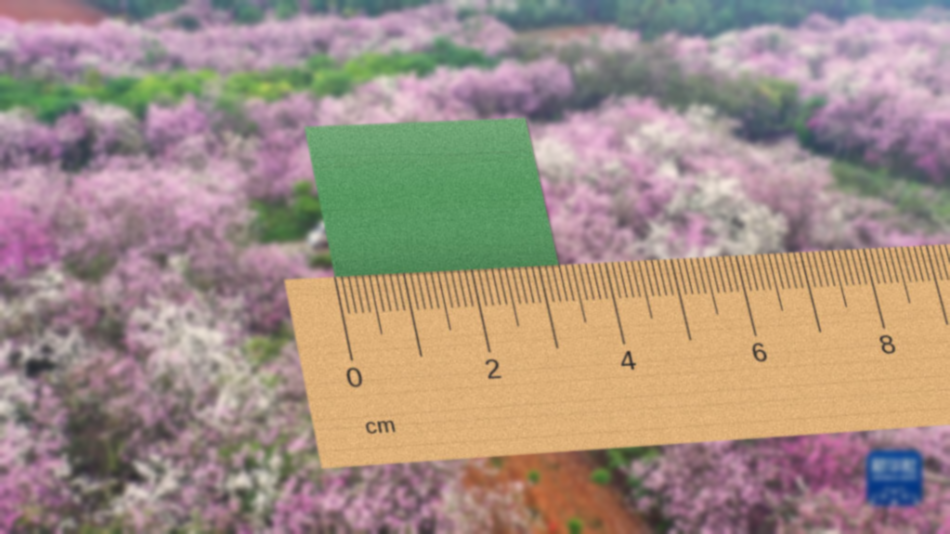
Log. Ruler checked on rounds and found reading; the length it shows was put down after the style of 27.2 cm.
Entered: 3.3 cm
